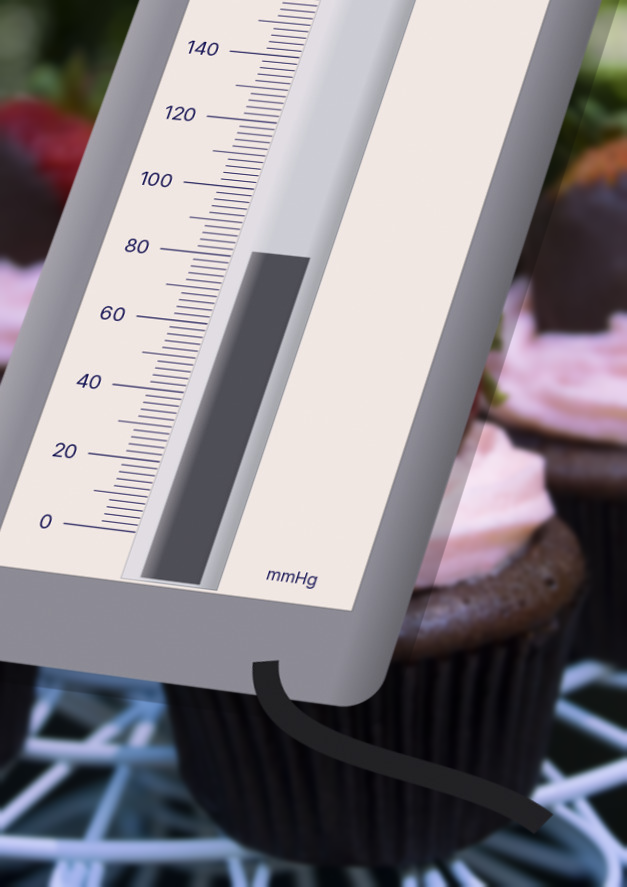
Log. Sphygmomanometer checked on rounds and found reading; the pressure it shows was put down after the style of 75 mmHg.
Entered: 82 mmHg
